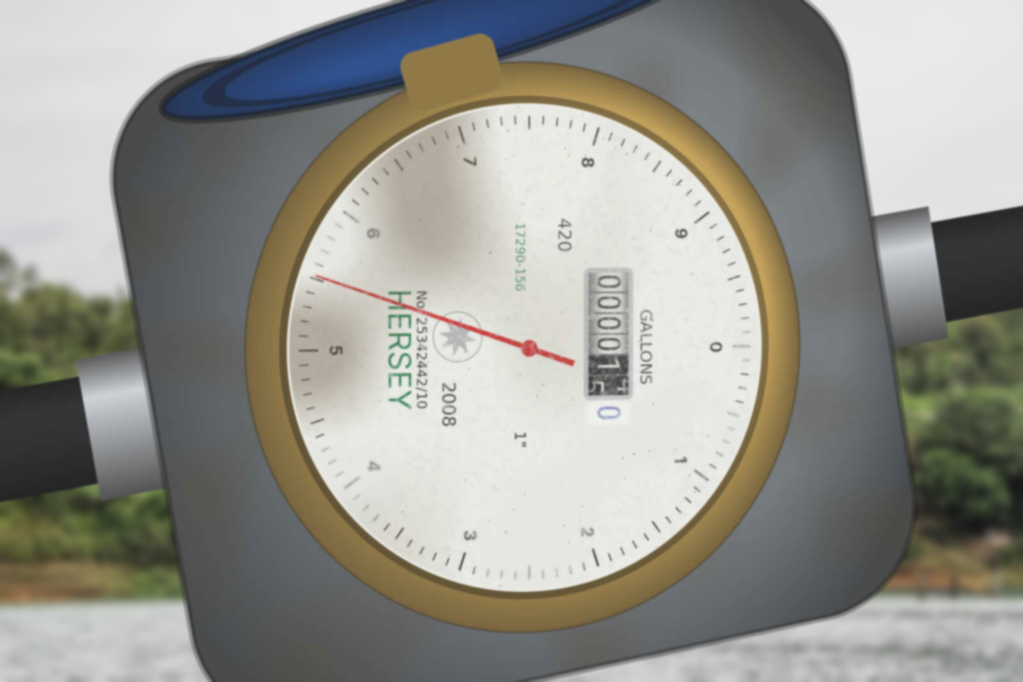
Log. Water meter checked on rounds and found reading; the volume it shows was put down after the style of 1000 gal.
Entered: 145.5 gal
